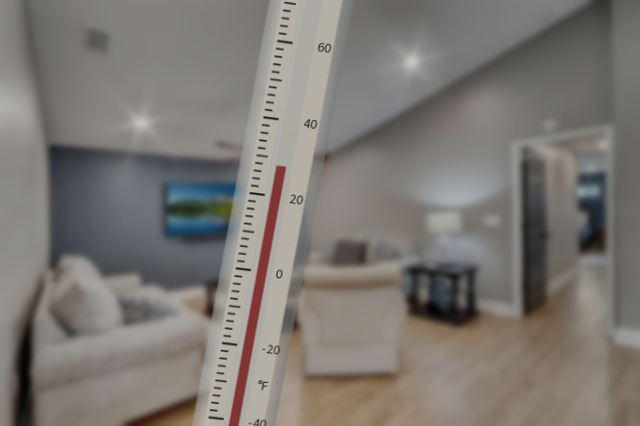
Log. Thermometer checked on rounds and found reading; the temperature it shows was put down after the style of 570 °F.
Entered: 28 °F
